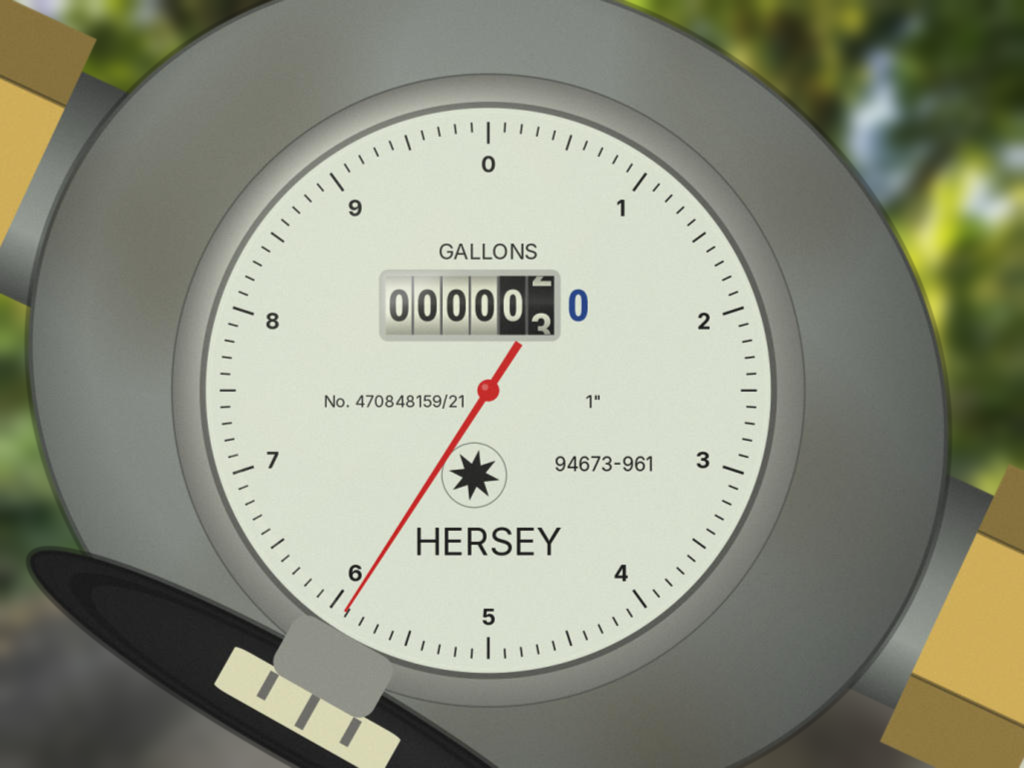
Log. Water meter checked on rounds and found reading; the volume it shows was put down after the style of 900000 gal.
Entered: 25.9 gal
